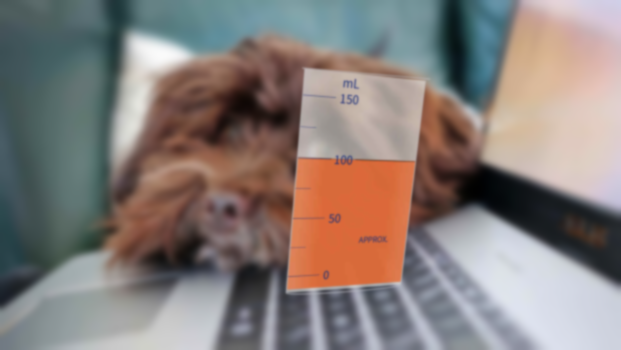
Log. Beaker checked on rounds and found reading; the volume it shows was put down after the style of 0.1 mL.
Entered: 100 mL
